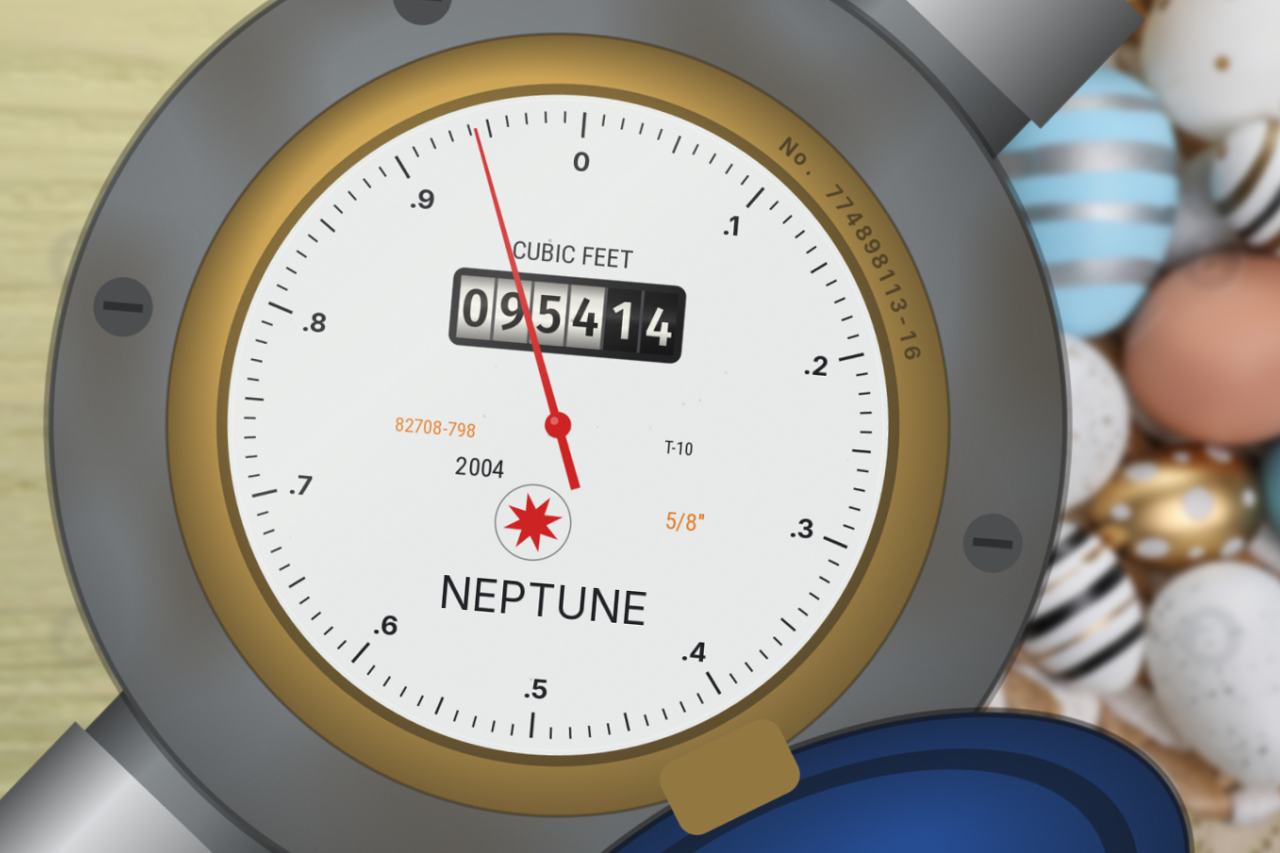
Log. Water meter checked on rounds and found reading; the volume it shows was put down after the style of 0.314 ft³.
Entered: 95413.94 ft³
